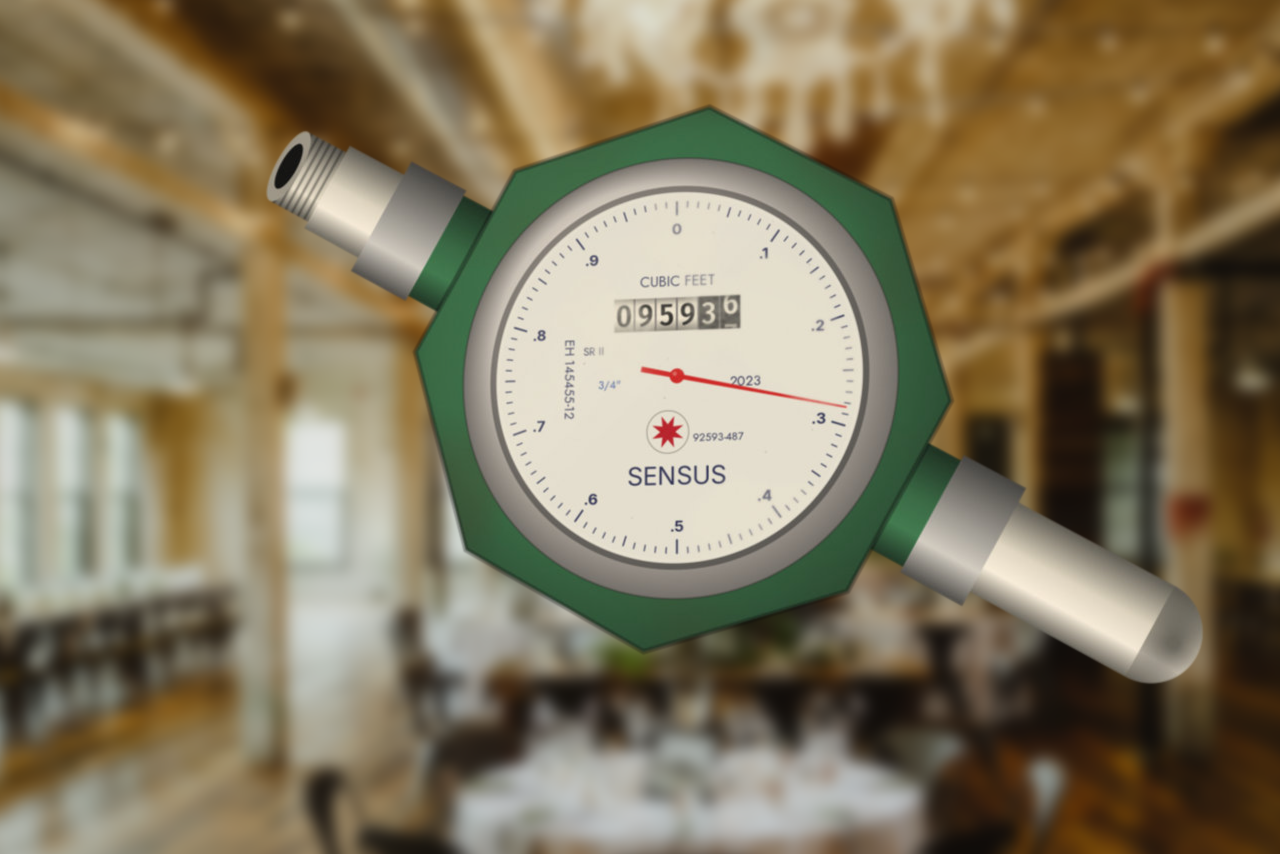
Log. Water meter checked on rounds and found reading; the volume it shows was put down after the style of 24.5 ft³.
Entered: 95936.28 ft³
